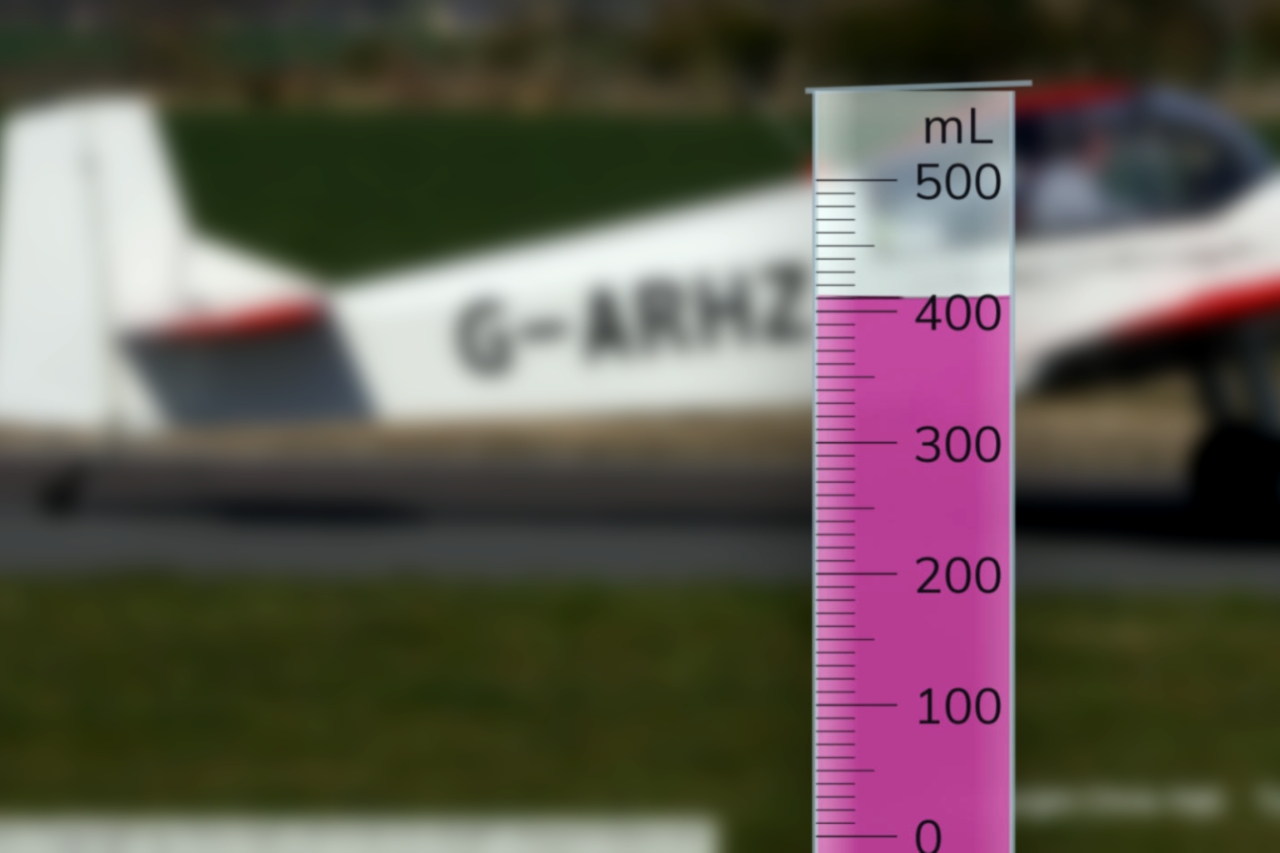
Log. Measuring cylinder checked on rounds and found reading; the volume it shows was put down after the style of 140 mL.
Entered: 410 mL
